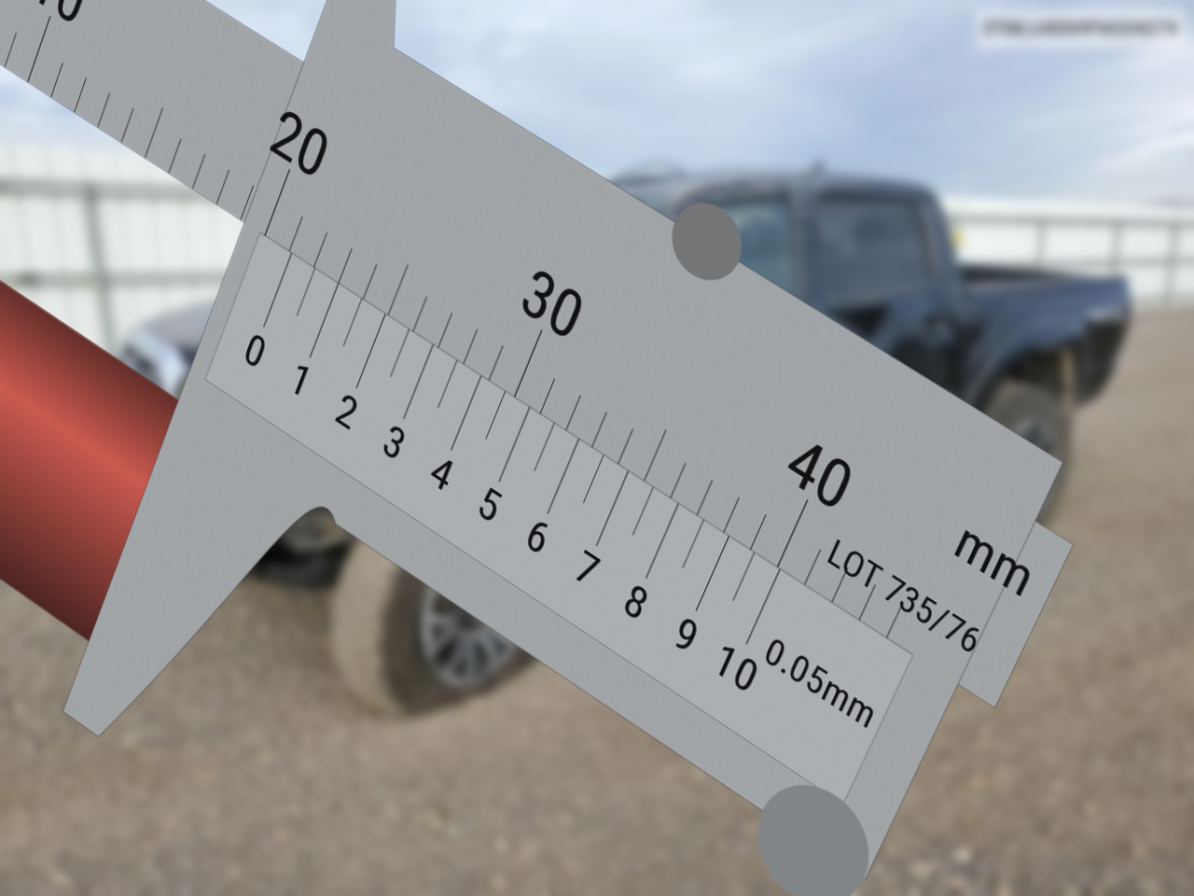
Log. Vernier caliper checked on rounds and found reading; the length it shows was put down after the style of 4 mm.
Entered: 21.10 mm
